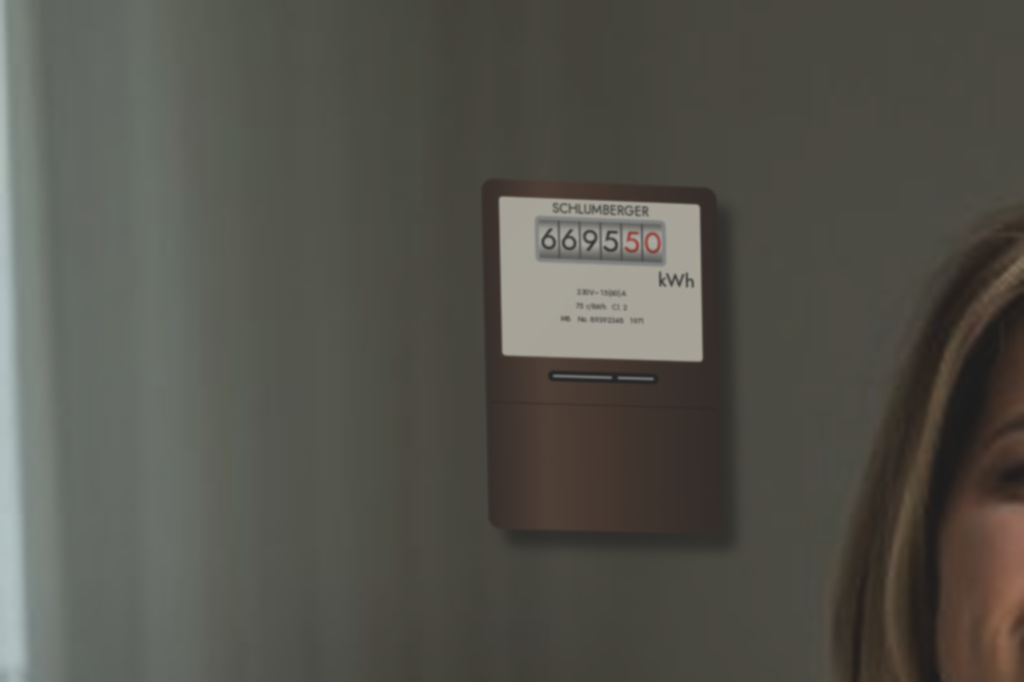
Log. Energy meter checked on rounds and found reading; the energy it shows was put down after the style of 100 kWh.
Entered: 6695.50 kWh
